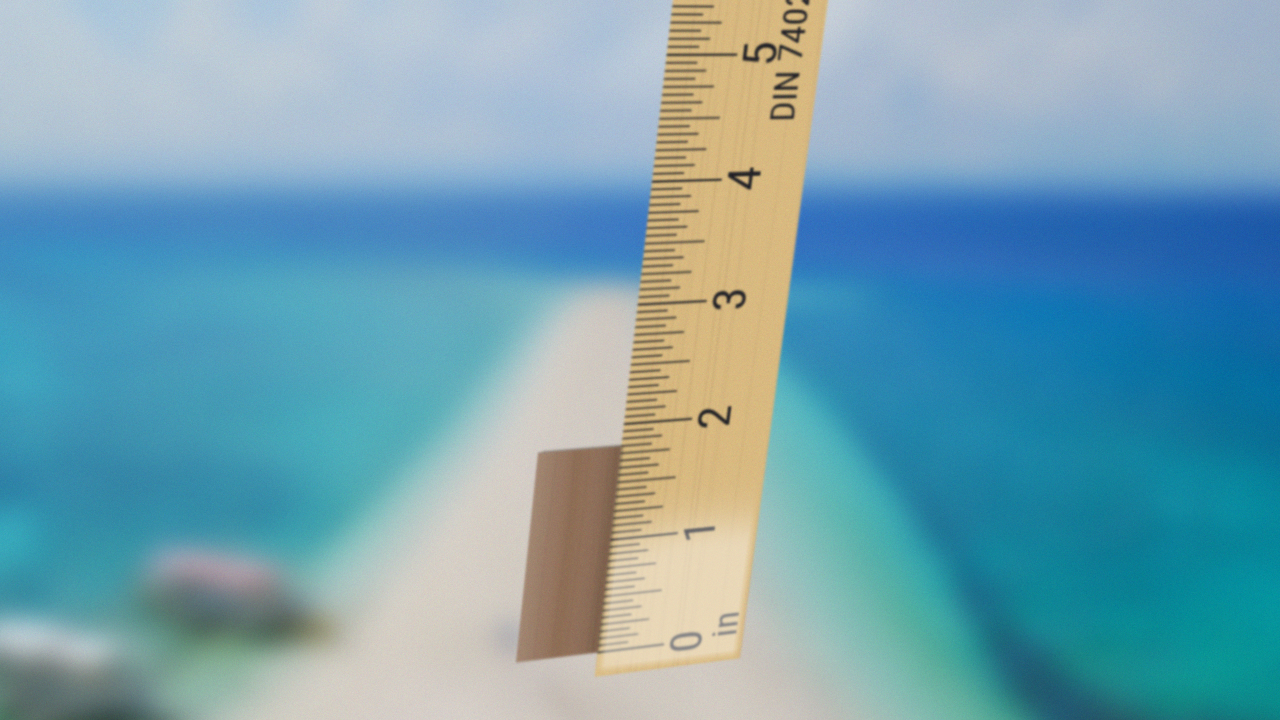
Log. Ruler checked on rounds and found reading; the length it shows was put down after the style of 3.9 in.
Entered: 1.8125 in
